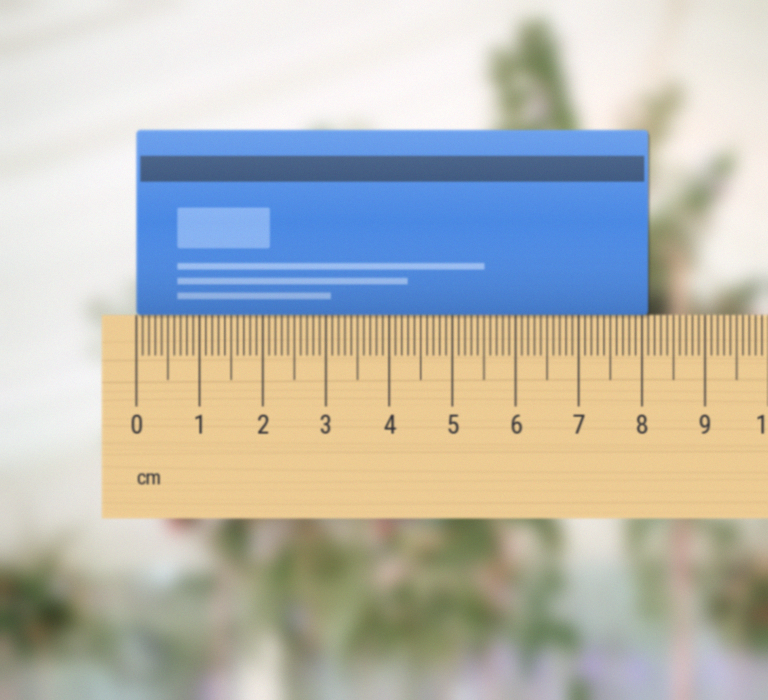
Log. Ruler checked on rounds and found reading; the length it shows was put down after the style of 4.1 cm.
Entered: 8.1 cm
